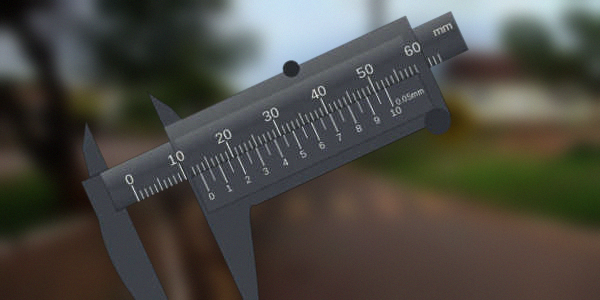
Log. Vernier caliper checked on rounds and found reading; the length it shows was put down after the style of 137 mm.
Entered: 13.0 mm
